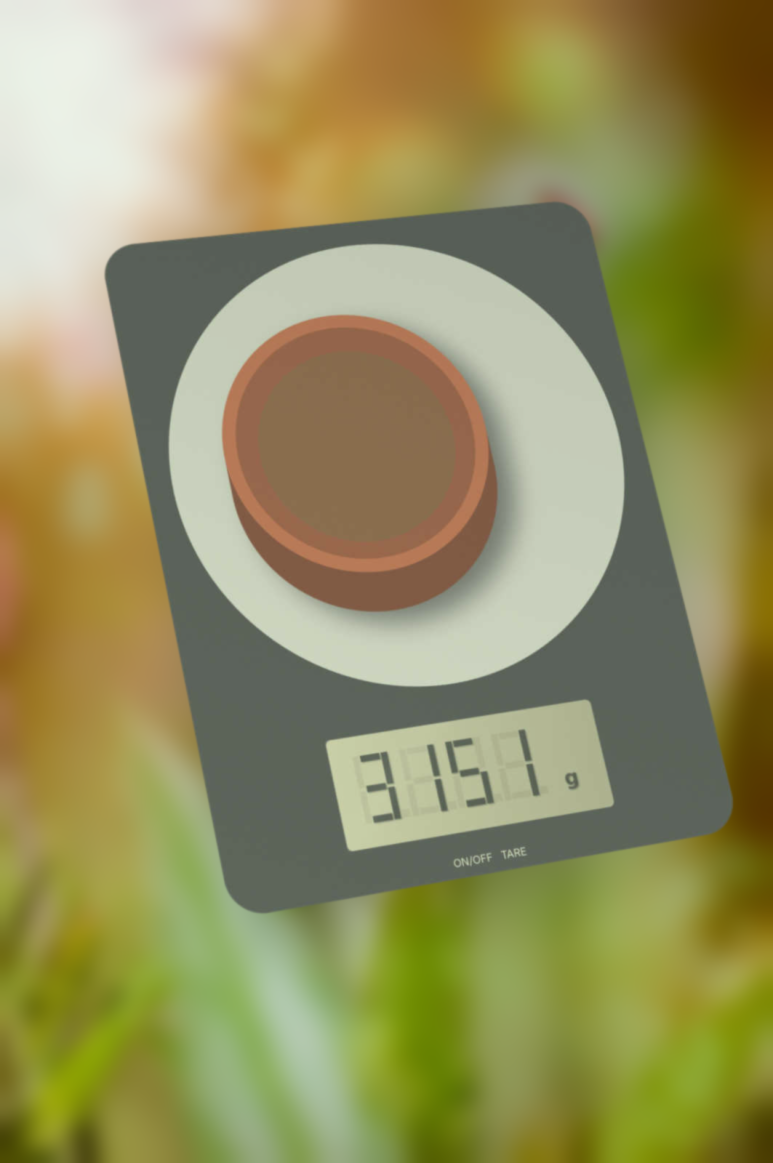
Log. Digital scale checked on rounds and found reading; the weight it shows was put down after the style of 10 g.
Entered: 3151 g
